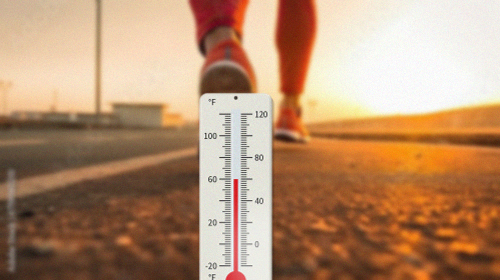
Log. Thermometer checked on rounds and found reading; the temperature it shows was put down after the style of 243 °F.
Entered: 60 °F
